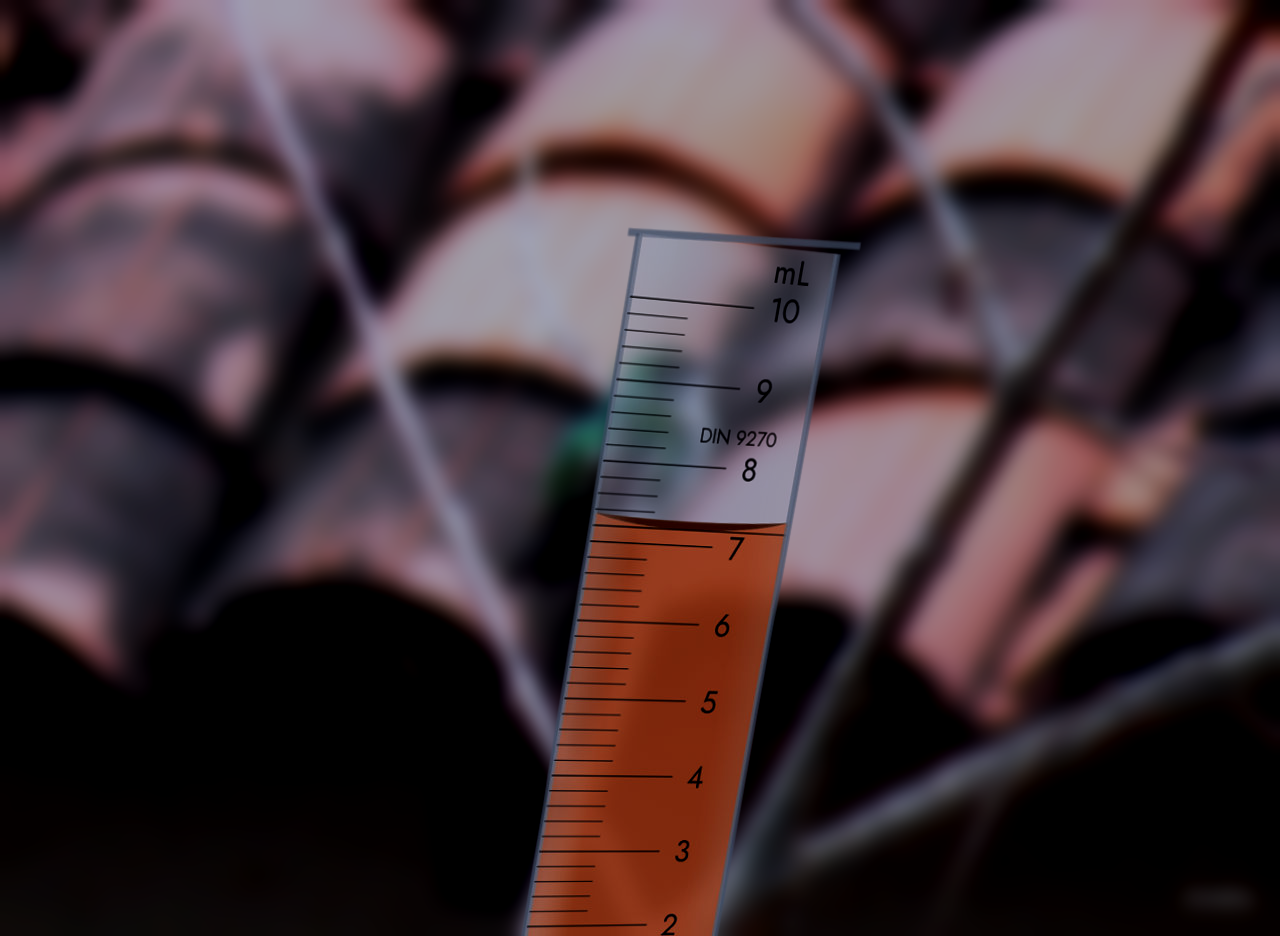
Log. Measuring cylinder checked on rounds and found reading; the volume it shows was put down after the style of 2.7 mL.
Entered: 7.2 mL
